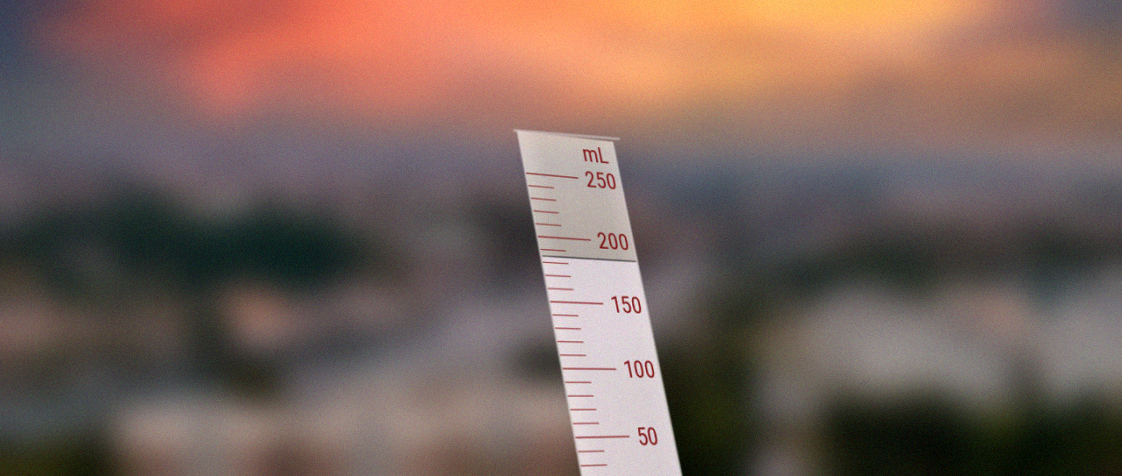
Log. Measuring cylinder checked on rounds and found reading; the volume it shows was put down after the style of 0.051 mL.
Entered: 185 mL
